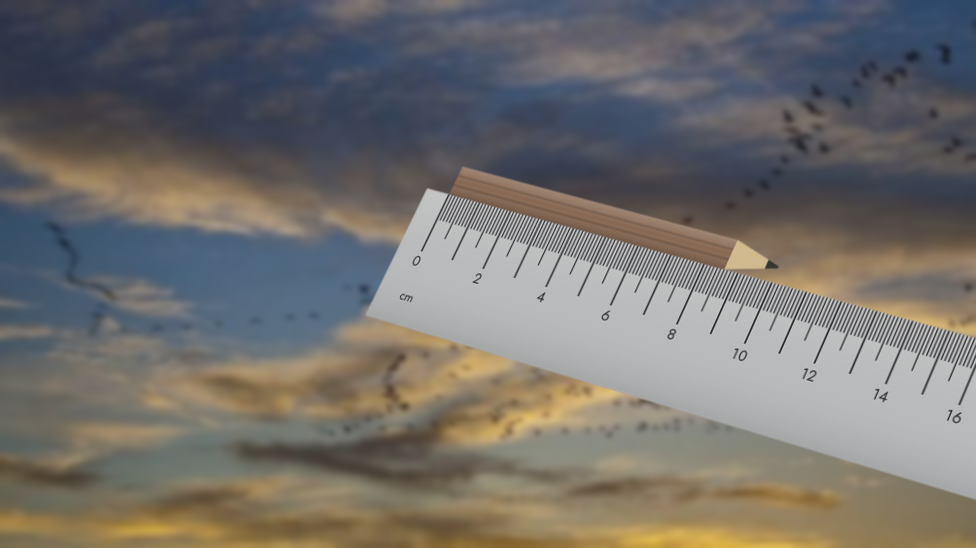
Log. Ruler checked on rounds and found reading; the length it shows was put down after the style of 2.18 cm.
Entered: 10 cm
